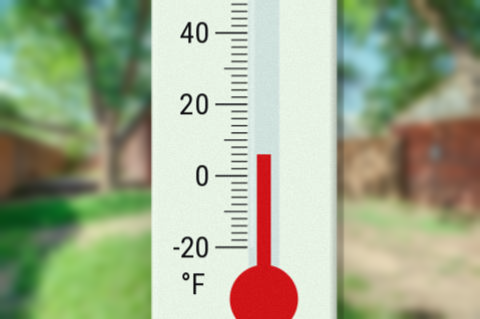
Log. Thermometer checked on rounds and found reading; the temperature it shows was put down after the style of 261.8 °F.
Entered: 6 °F
